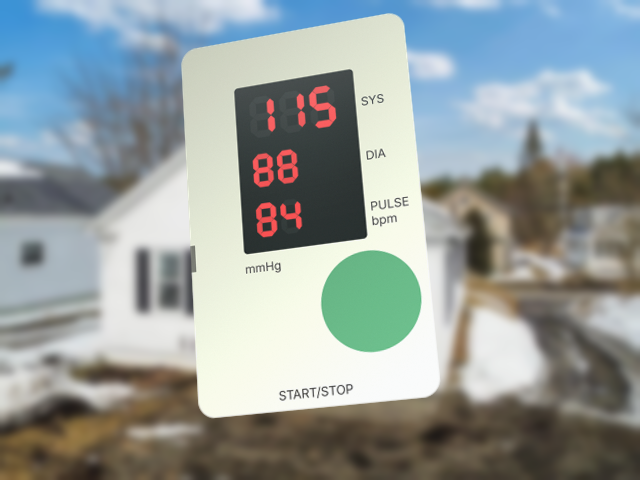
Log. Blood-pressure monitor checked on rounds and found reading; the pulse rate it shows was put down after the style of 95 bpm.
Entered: 84 bpm
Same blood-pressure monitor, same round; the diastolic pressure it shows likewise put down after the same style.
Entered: 88 mmHg
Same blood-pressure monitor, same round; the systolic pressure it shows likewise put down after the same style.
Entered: 115 mmHg
